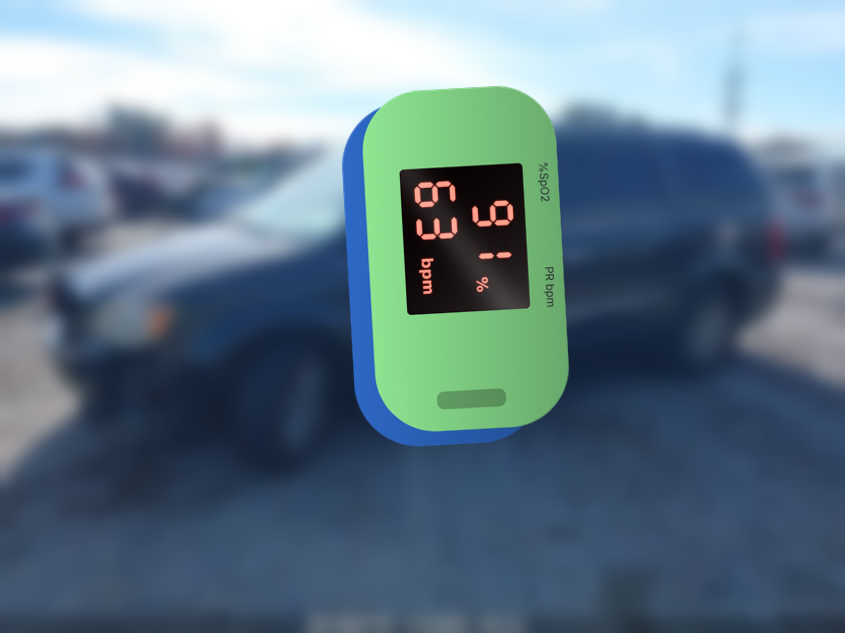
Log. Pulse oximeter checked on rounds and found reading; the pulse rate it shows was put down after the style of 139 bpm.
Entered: 63 bpm
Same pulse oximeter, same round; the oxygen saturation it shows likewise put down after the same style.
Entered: 91 %
